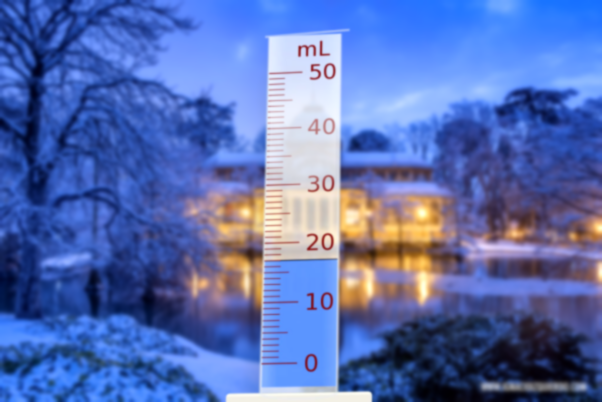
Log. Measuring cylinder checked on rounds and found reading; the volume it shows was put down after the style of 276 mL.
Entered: 17 mL
